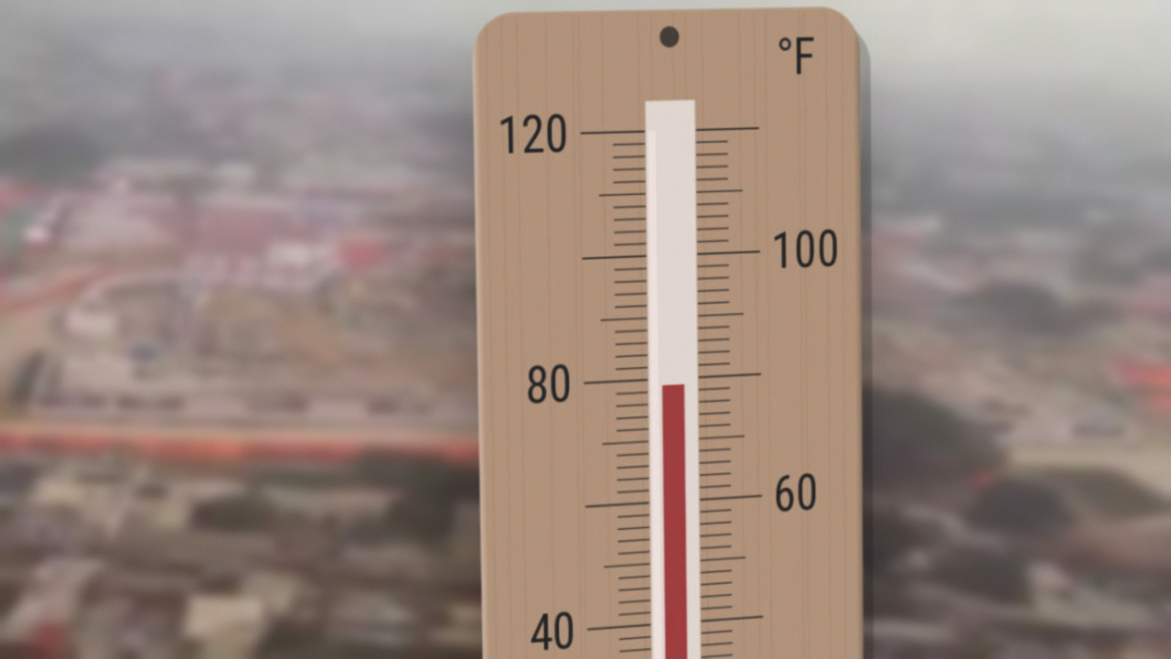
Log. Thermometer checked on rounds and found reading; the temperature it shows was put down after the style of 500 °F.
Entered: 79 °F
